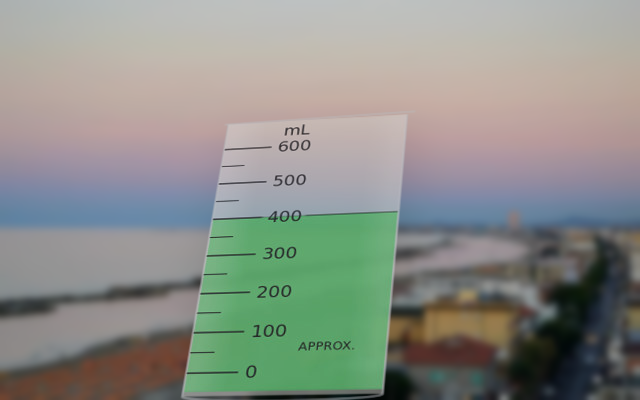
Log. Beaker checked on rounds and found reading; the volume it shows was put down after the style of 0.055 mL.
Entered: 400 mL
